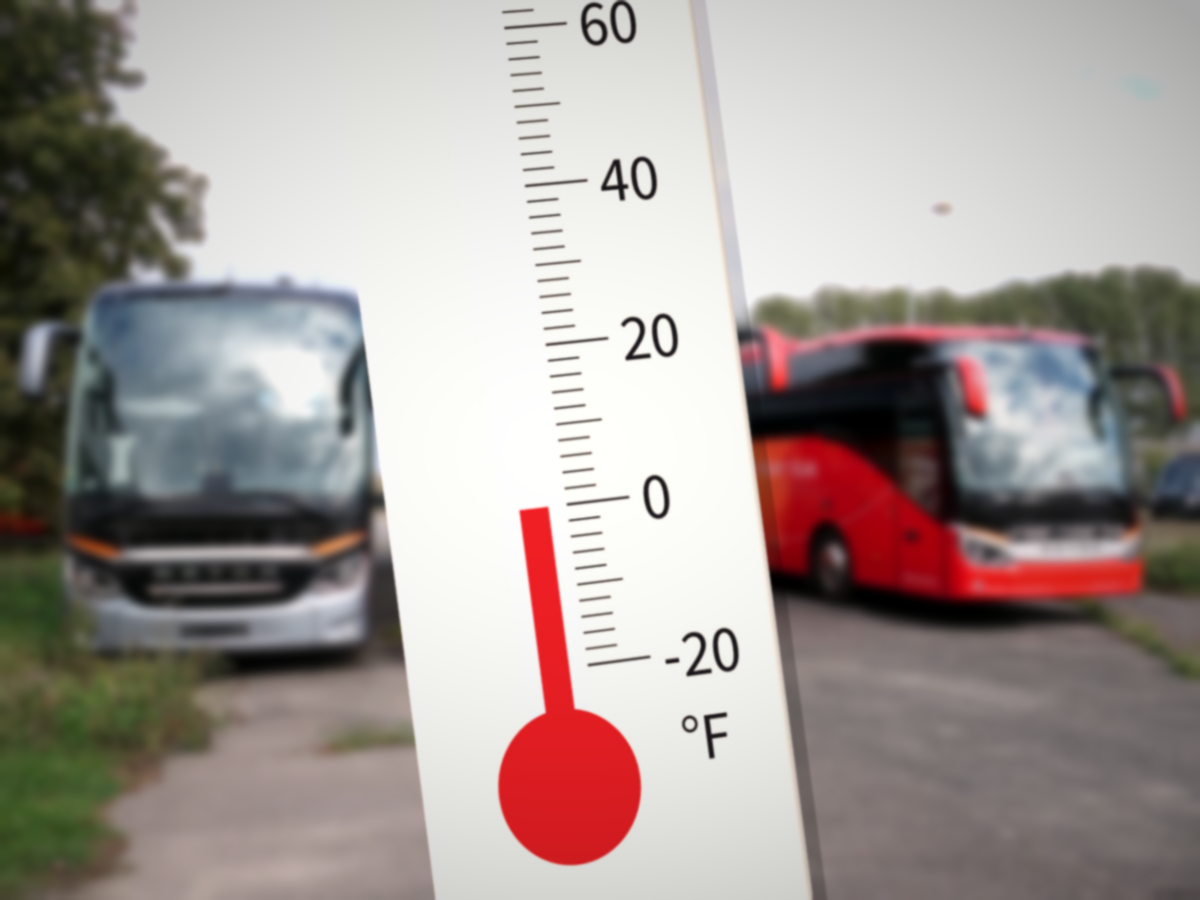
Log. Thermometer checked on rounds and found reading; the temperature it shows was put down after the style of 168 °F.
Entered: 0 °F
